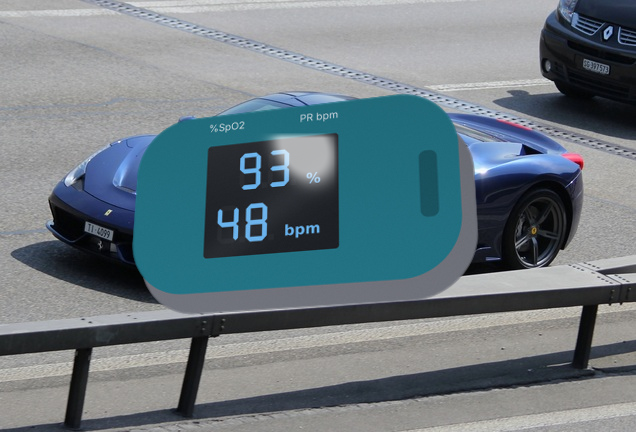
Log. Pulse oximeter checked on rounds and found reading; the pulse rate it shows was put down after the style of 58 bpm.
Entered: 48 bpm
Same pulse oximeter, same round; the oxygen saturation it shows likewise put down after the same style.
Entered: 93 %
